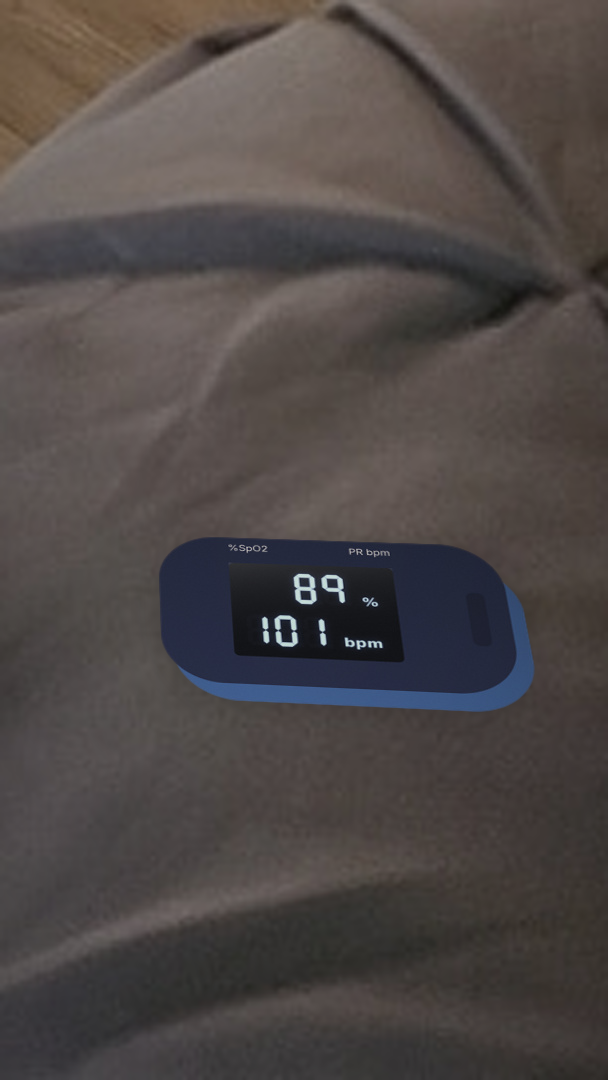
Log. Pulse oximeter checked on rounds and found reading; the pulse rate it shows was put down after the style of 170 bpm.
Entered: 101 bpm
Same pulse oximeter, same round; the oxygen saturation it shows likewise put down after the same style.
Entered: 89 %
